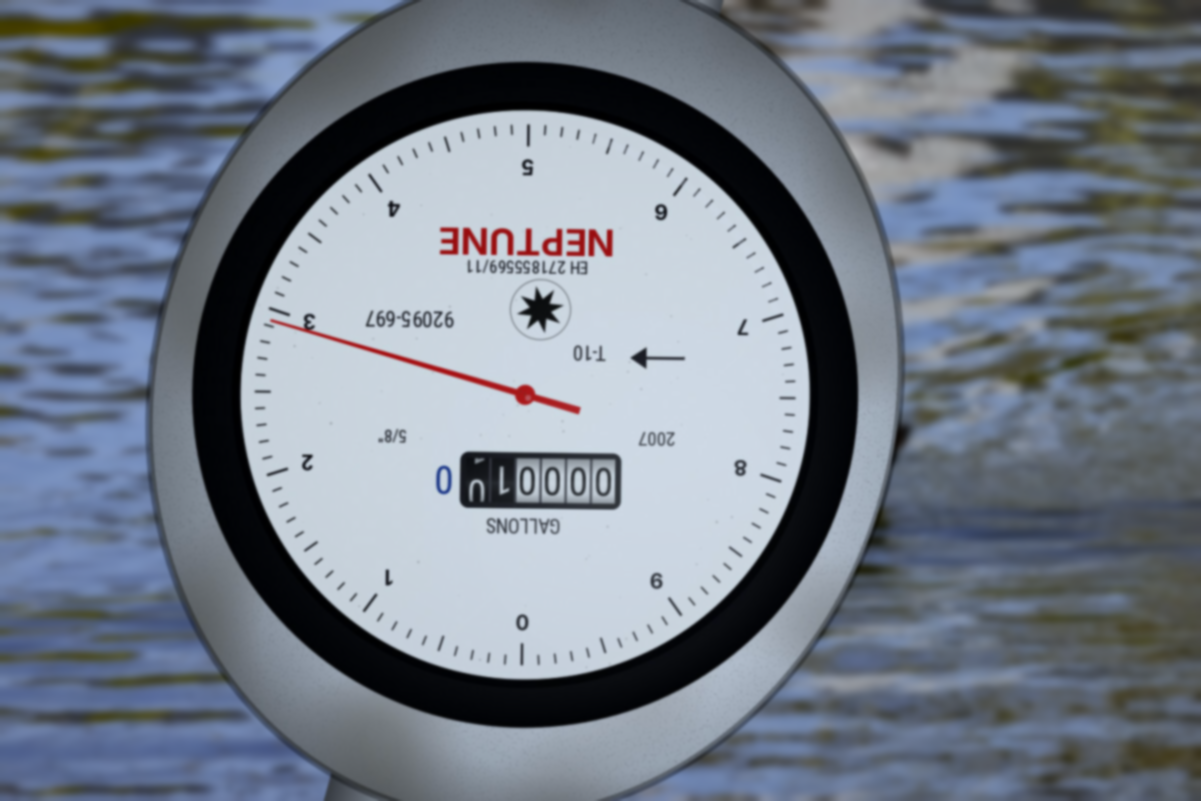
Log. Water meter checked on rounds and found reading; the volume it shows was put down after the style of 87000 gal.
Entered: 102.9 gal
